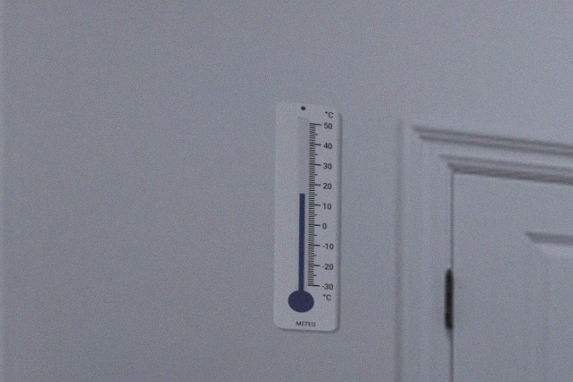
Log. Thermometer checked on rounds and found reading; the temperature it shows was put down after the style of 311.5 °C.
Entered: 15 °C
